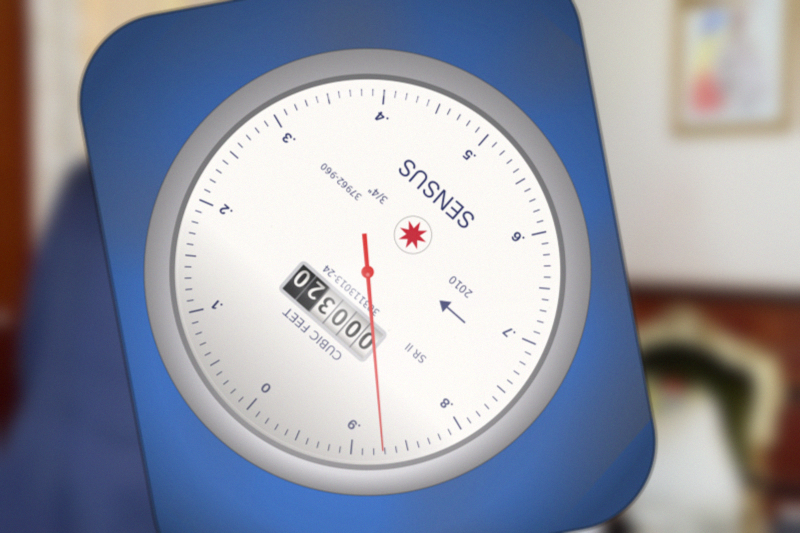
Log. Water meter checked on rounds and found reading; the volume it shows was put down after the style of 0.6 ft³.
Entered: 319.87 ft³
